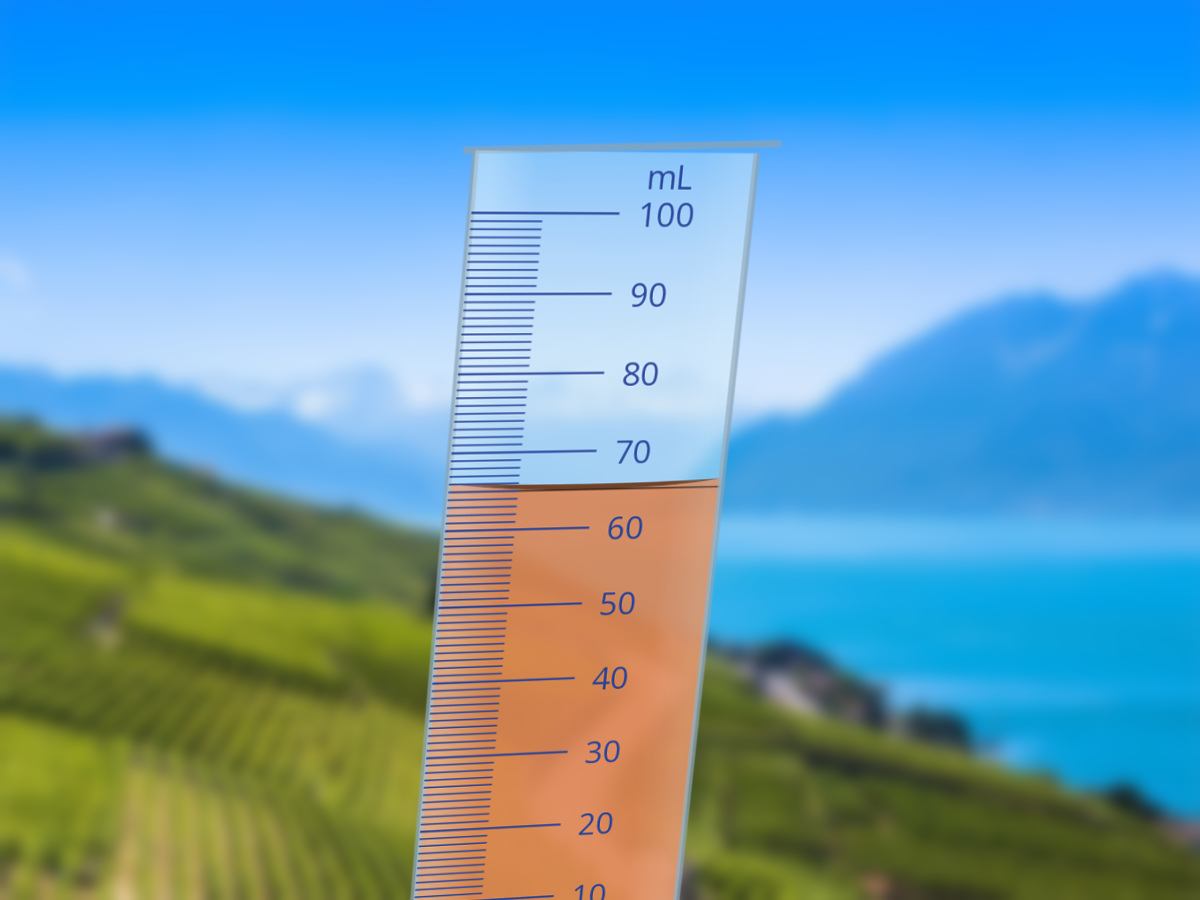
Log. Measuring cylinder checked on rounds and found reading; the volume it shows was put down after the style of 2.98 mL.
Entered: 65 mL
